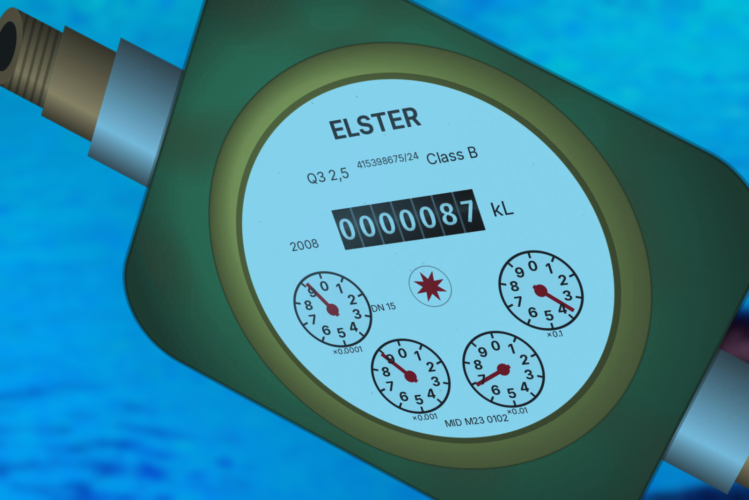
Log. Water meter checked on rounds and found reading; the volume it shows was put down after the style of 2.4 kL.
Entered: 87.3689 kL
